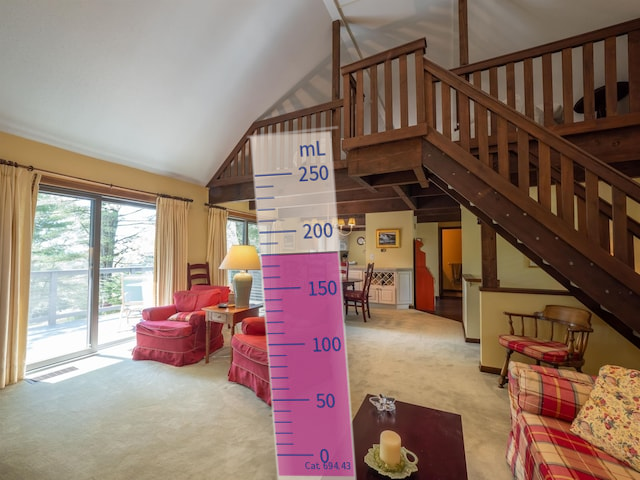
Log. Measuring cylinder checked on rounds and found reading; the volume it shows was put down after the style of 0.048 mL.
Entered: 180 mL
